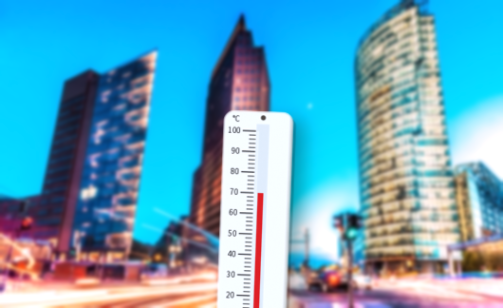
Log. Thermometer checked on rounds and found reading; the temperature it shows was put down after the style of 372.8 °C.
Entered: 70 °C
